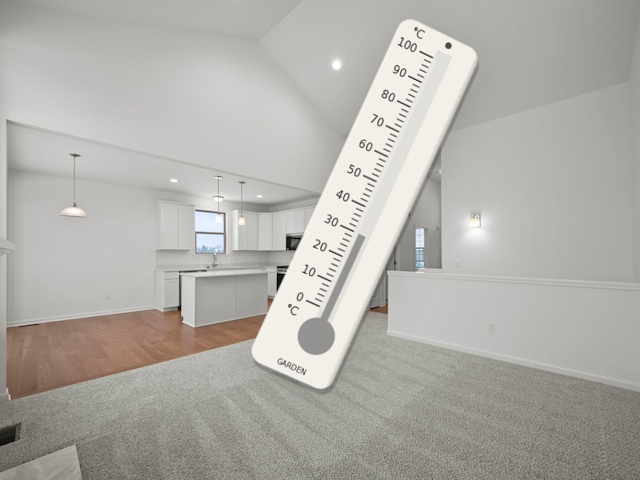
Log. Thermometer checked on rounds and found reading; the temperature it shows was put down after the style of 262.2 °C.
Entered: 30 °C
